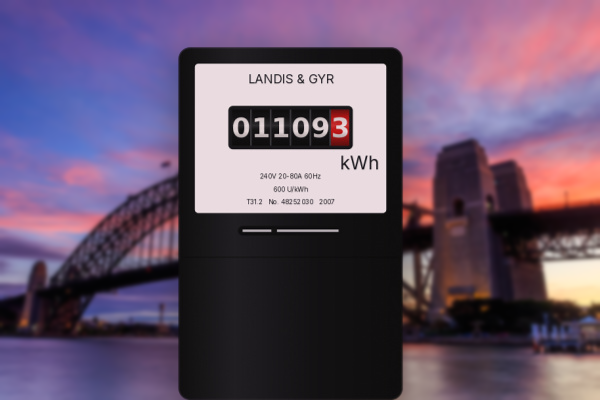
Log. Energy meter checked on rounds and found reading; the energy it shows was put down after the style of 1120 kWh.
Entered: 1109.3 kWh
